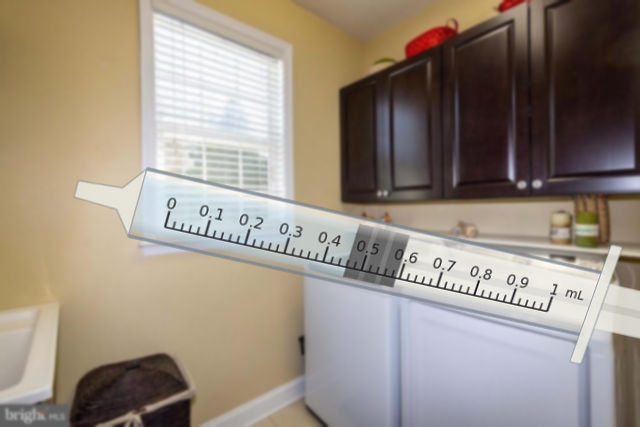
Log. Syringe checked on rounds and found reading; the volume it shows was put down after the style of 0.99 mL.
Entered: 0.46 mL
